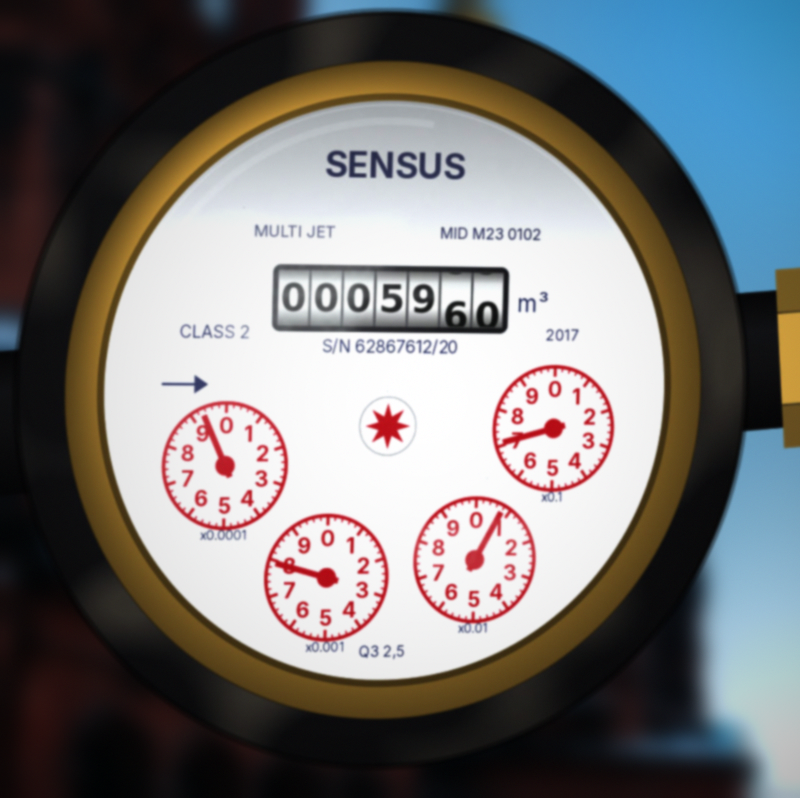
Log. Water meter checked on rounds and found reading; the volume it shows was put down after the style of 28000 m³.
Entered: 5959.7079 m³
